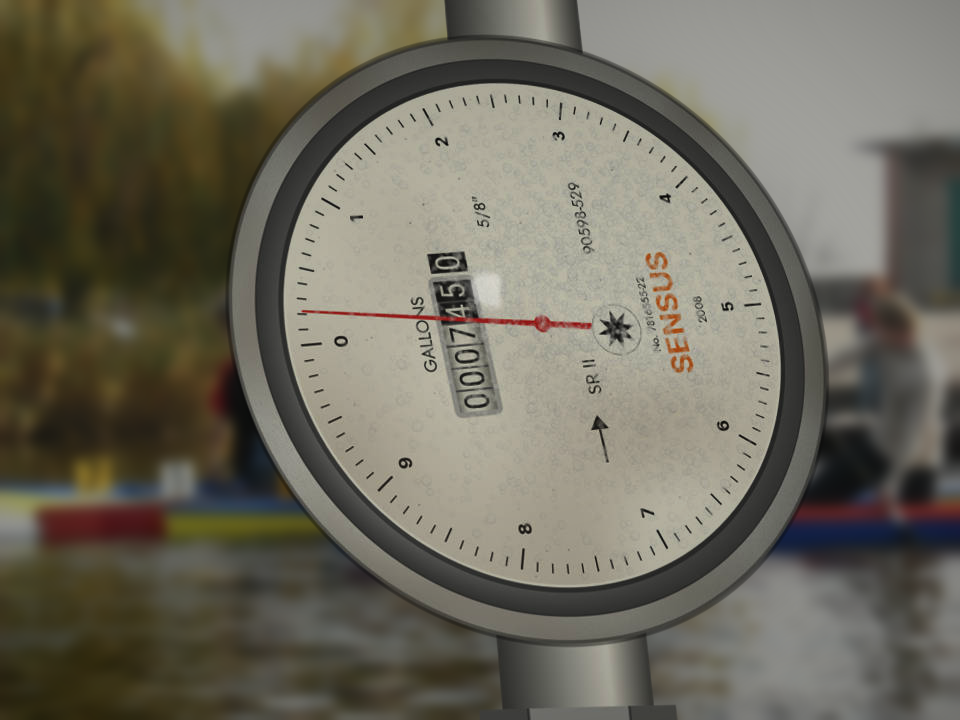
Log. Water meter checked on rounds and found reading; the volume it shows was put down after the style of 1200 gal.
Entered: 7450.2 gal
